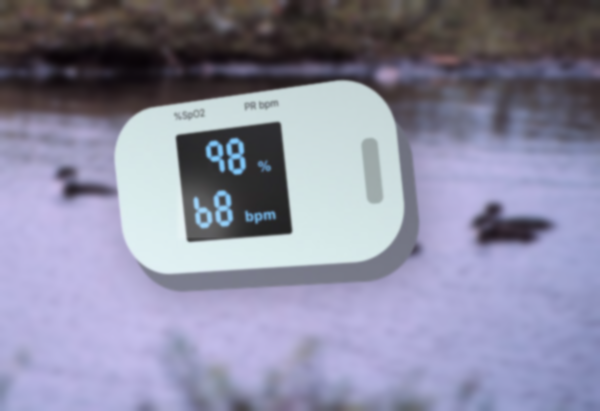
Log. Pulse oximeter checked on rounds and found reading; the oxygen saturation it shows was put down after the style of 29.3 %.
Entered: 98 %
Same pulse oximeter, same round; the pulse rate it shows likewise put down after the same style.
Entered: 68 bpm
